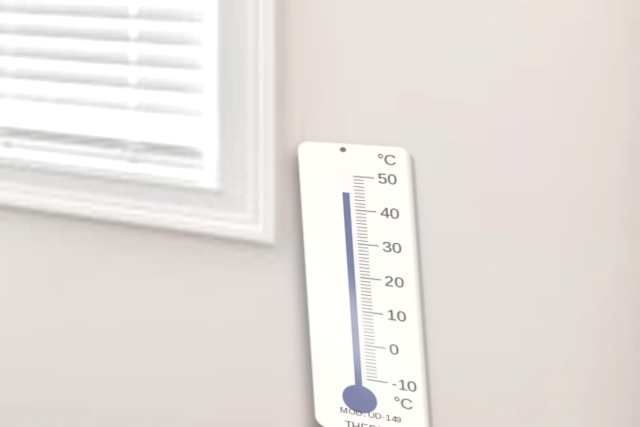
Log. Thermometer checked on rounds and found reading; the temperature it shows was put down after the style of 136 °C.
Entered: 45 °C
